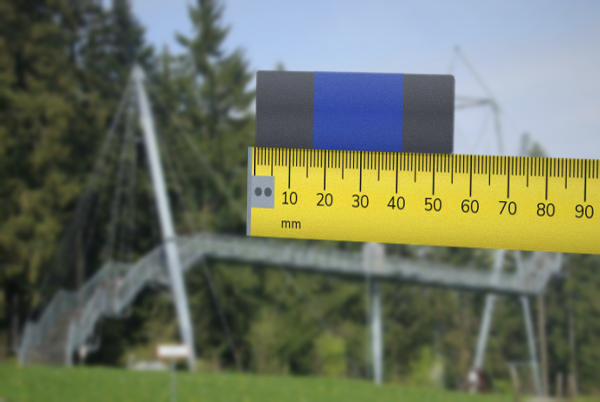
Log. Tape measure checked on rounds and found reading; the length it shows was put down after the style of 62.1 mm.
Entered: 55 mm
